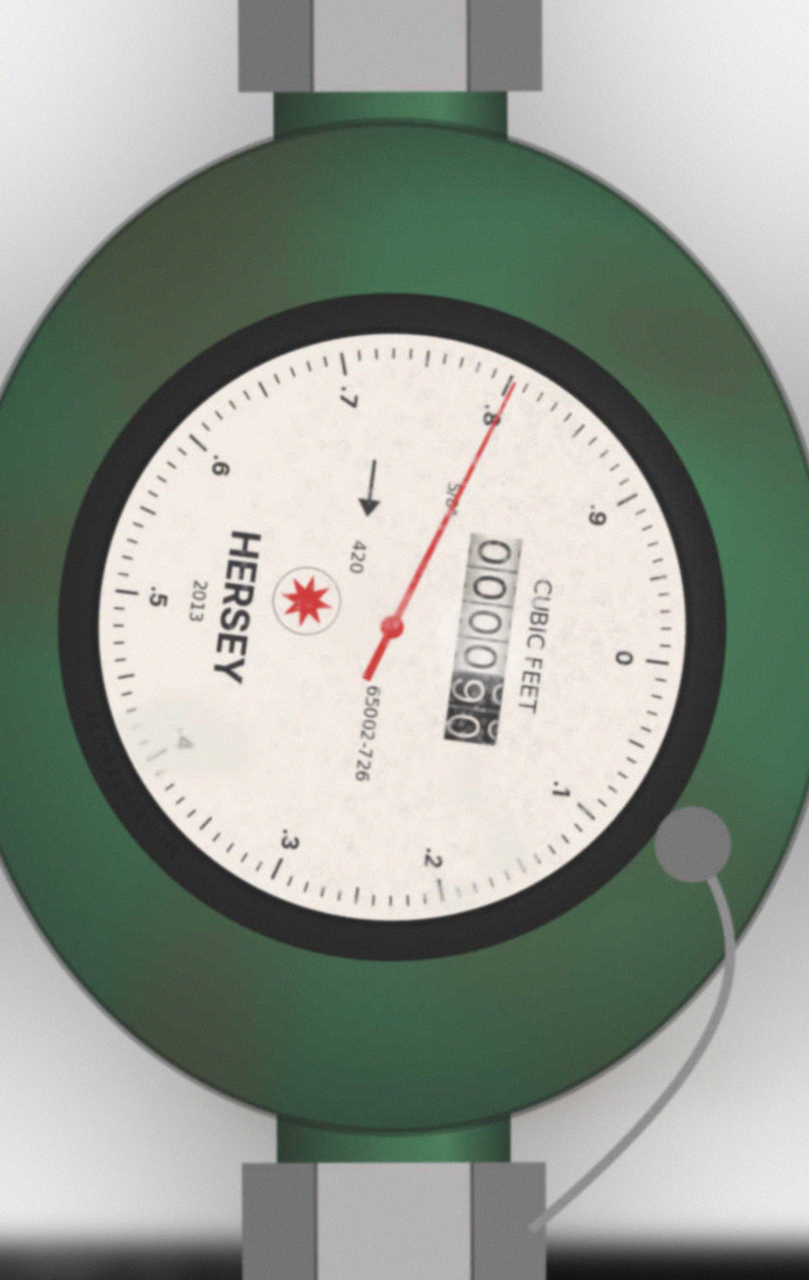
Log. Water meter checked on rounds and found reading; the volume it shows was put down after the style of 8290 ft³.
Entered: 89.80 ft³
